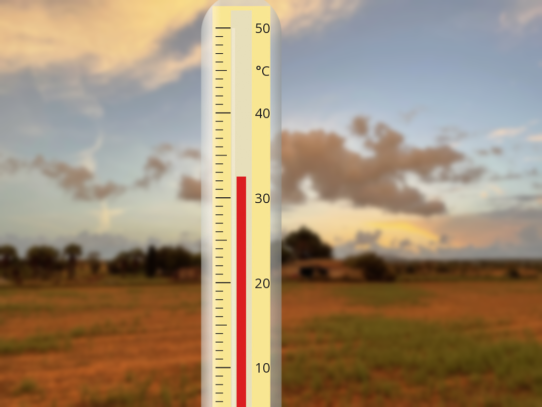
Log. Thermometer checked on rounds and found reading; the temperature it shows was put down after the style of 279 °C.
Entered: 32.5 °C
